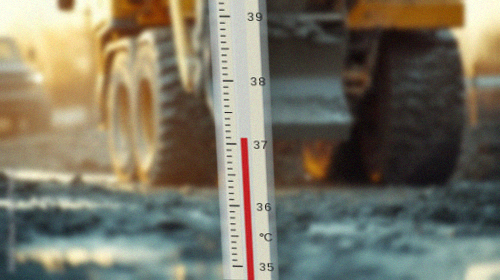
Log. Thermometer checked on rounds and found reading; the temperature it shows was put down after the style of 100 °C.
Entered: 37.1 °C
